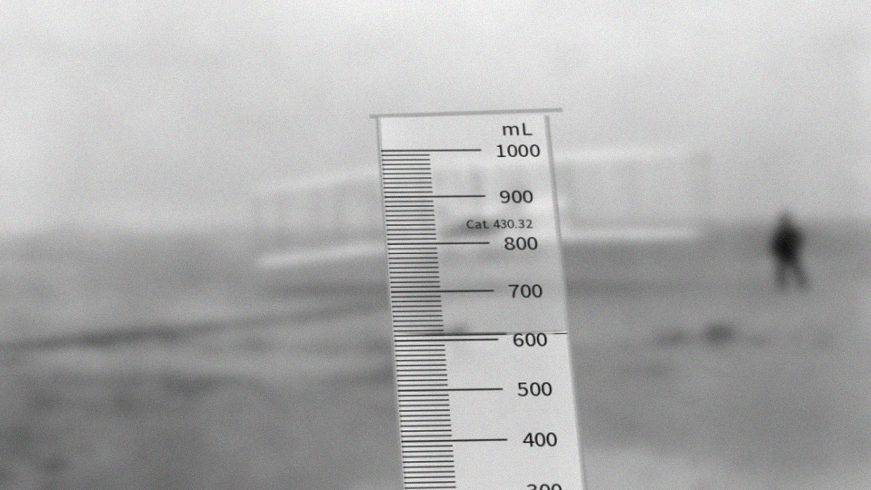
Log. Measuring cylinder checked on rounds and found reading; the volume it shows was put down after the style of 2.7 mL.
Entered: 610 mL
